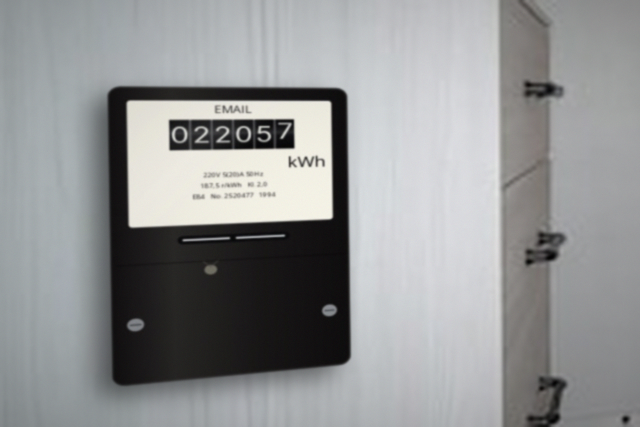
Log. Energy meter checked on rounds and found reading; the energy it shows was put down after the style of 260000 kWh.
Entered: 22057 kWh
